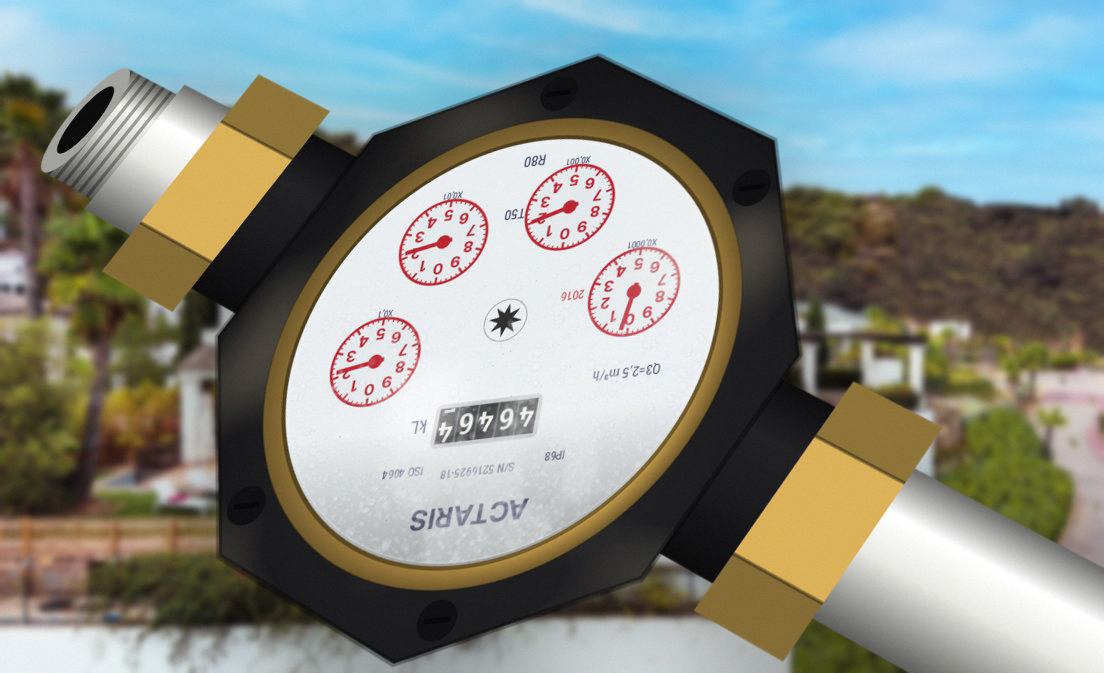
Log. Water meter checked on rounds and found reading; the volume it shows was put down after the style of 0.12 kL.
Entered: 46464.2220 kL
